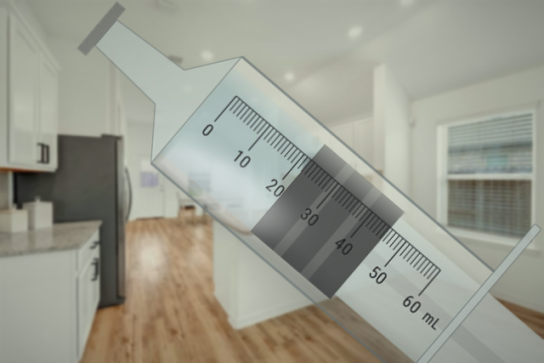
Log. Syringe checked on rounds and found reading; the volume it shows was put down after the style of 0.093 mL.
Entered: 22 mL
